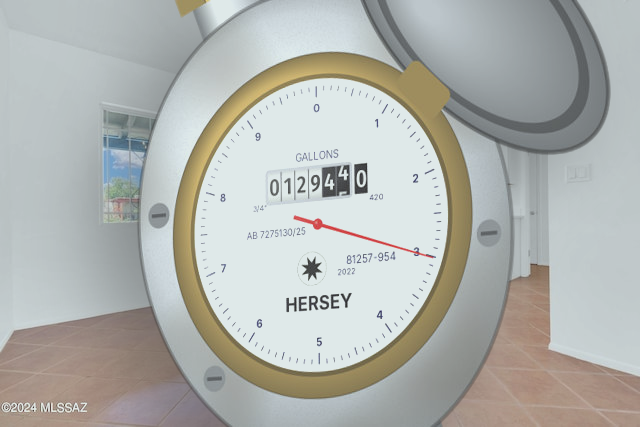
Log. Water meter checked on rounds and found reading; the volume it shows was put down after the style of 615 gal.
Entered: 129443.0 gal
